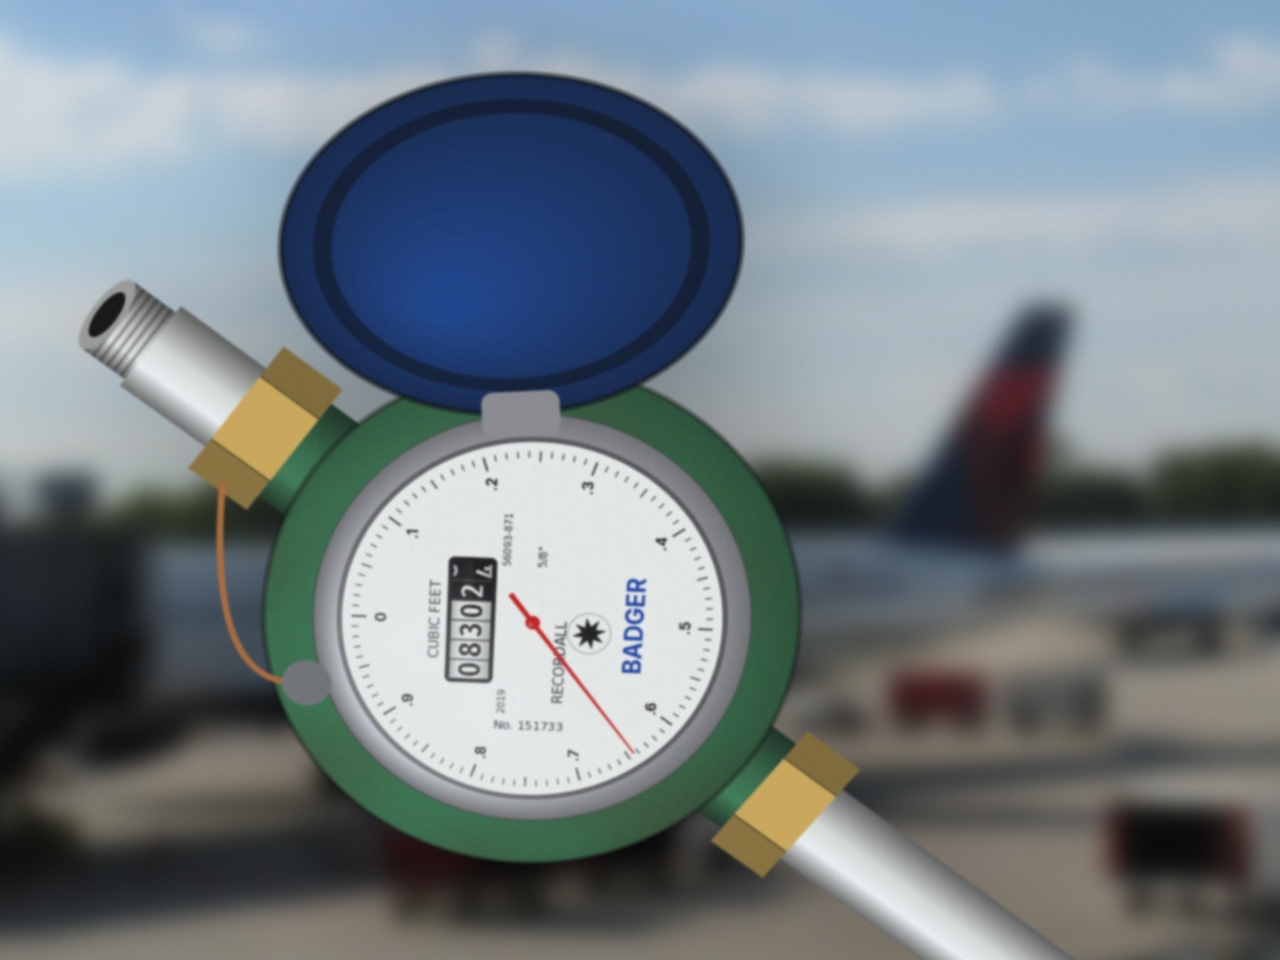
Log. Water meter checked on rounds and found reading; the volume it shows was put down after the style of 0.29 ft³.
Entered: 83023.64 ft³
